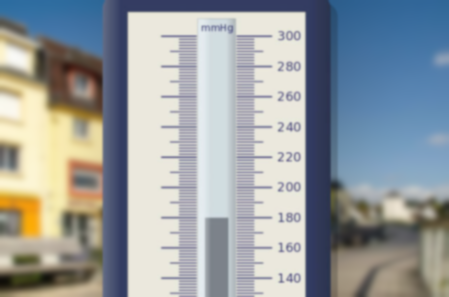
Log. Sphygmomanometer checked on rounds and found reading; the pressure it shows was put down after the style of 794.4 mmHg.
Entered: 180 mmHg
